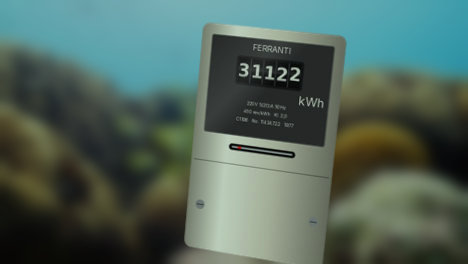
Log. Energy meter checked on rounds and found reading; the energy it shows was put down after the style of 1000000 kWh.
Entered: 31122 kWh
